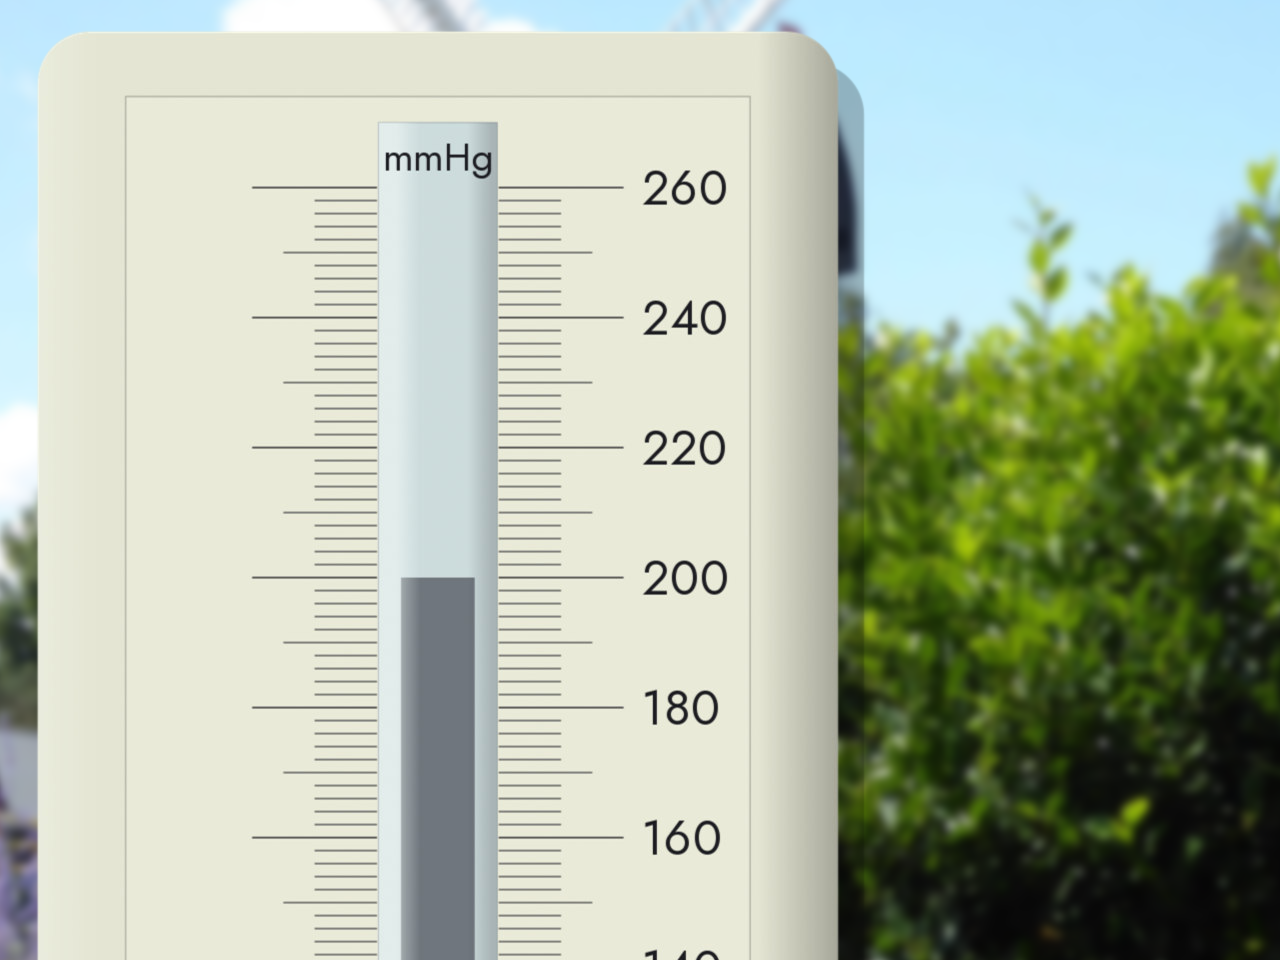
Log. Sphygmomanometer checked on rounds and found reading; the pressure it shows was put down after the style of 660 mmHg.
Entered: 200 mmHg
